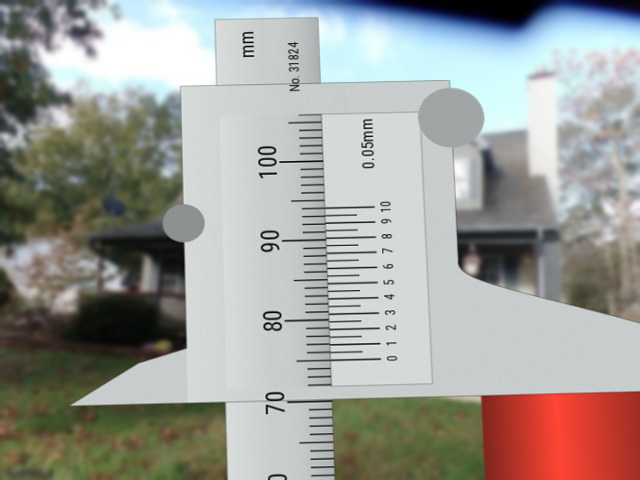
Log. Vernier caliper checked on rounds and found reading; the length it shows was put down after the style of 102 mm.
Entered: 75.0 mm
